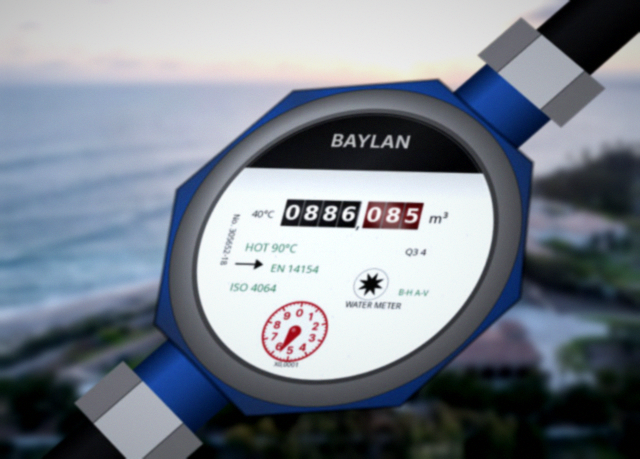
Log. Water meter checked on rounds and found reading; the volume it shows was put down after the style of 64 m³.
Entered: 886.0855 m³
